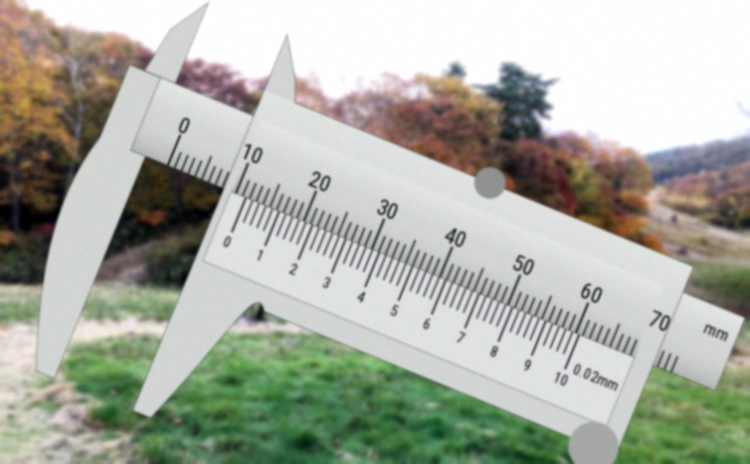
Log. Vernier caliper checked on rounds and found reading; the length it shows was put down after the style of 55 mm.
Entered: 11.5 mm
